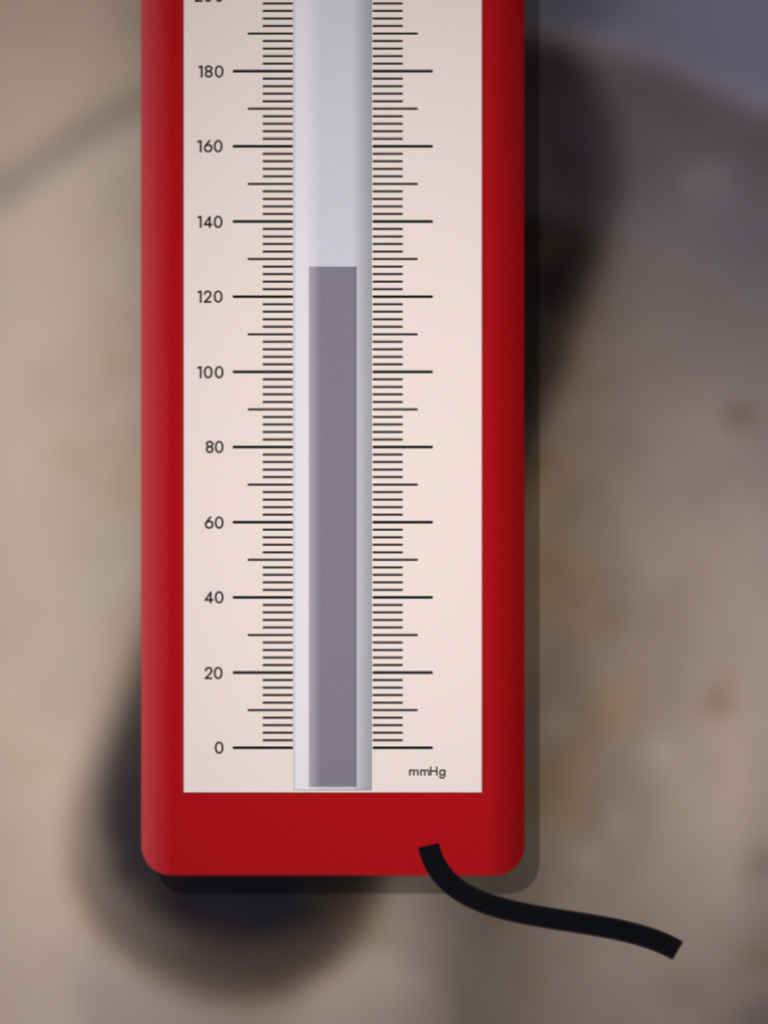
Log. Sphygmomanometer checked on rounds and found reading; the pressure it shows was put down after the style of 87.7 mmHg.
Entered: 128 mmHg
